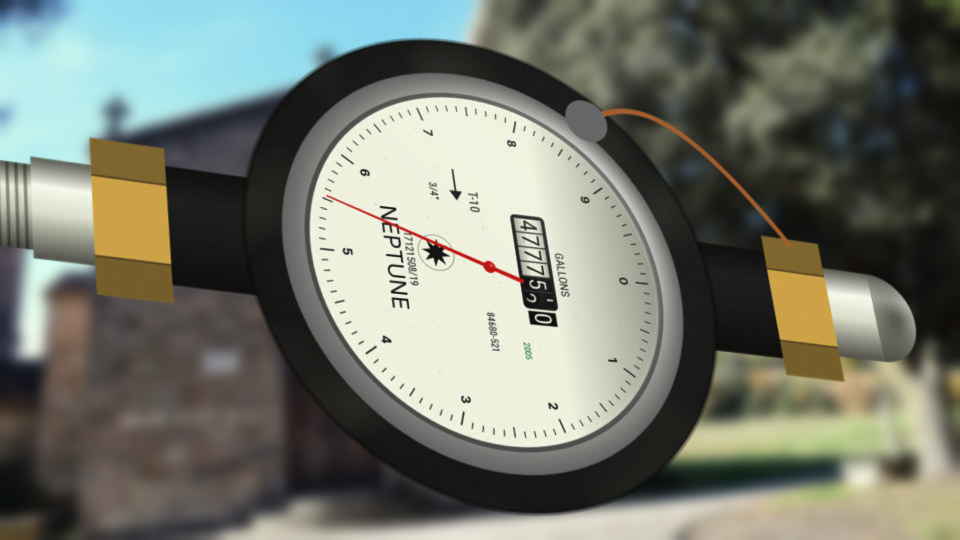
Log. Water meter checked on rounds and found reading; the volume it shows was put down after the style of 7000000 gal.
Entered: 4777515.5 gal
